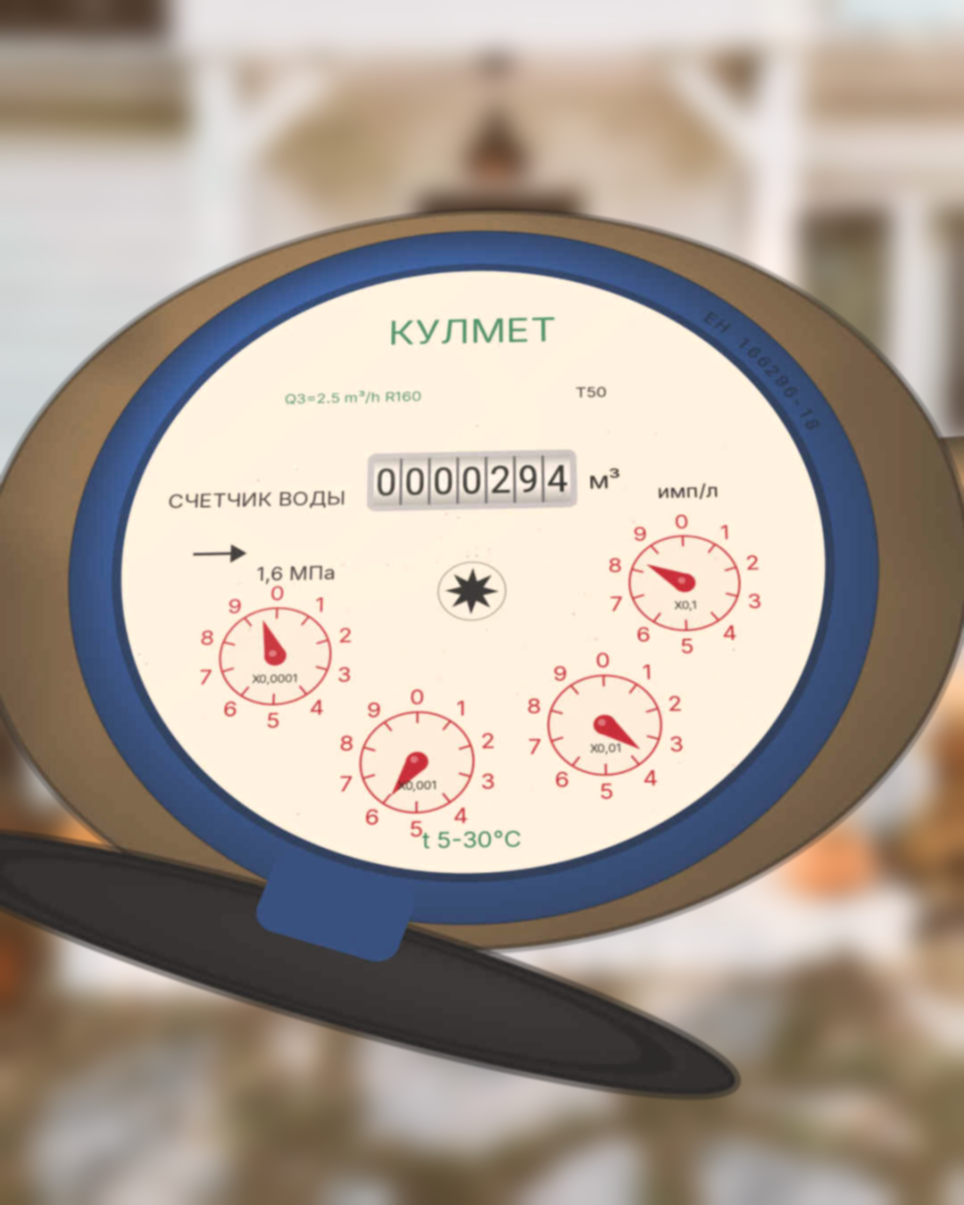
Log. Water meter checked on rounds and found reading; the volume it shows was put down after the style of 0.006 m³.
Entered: 294.8359 m³
